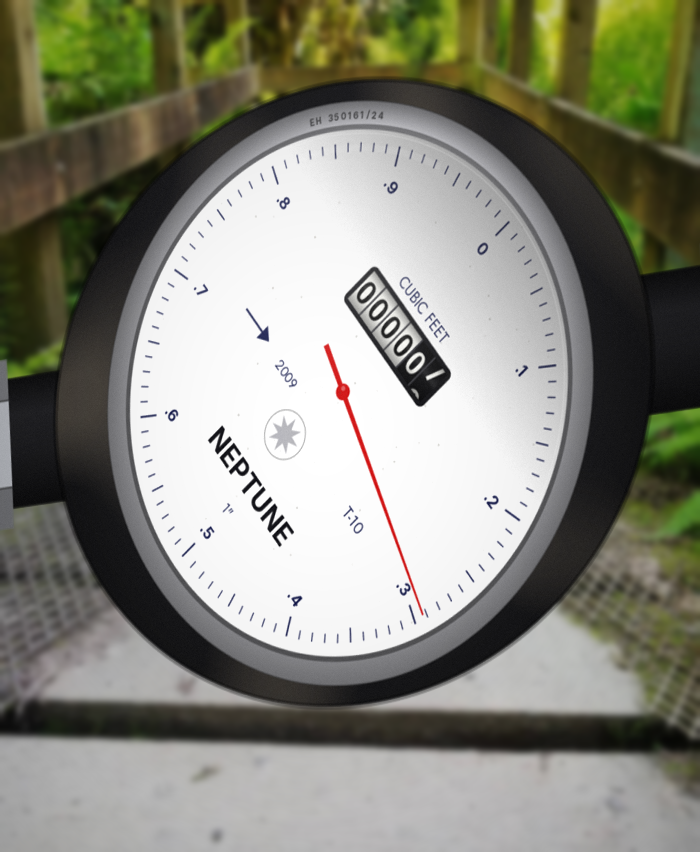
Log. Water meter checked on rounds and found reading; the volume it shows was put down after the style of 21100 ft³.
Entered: 7.29 ft³
